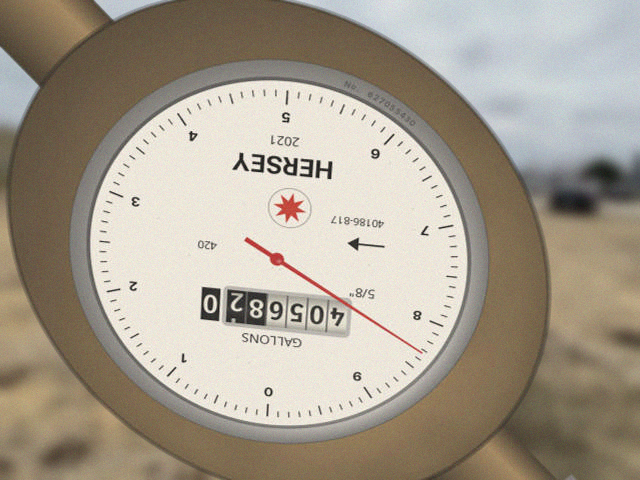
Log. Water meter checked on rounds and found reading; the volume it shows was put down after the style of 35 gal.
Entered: 4056818.3 gal
